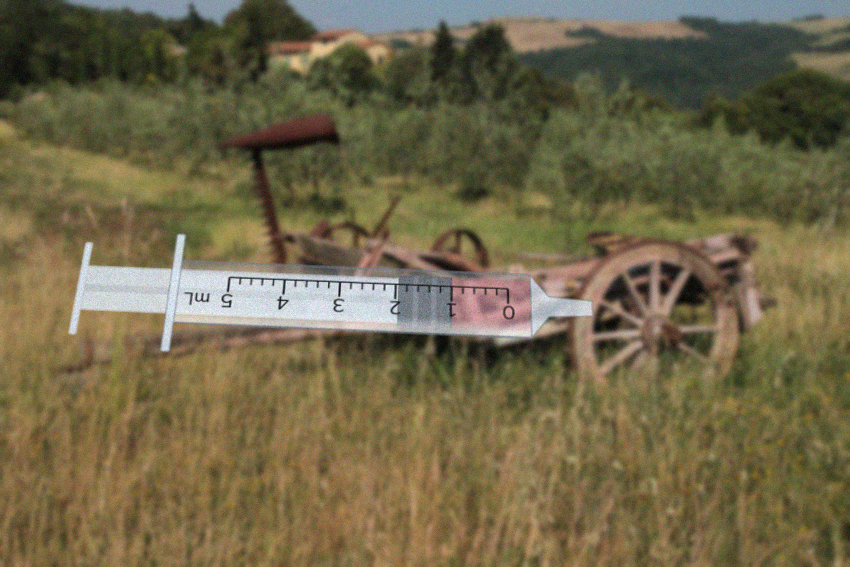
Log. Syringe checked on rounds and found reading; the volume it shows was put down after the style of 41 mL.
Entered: 1 mL
